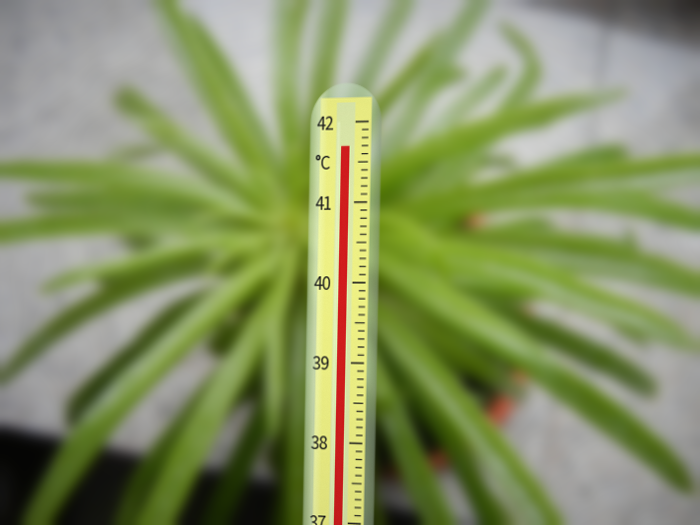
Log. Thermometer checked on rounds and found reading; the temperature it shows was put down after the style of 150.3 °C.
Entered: 41.7 °C
